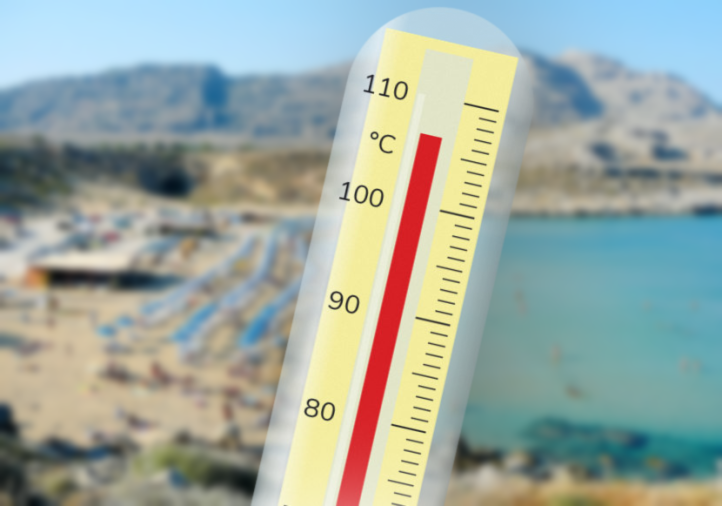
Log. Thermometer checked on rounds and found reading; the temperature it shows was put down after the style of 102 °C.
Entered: 106.5 °C
